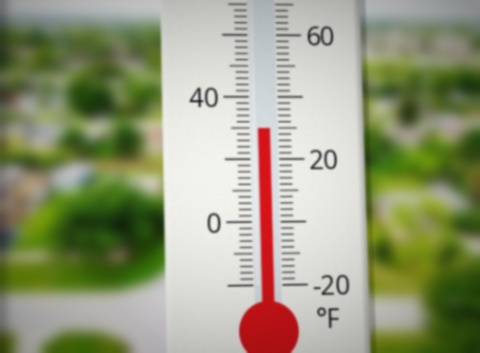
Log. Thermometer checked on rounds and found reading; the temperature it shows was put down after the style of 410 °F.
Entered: 30 °F
